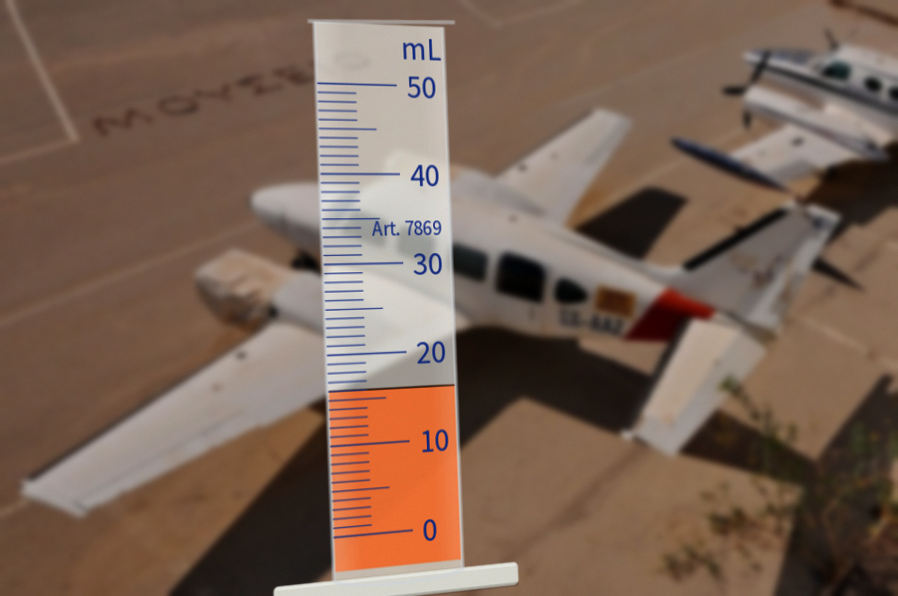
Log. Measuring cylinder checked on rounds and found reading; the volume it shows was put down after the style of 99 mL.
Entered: 16 mL
